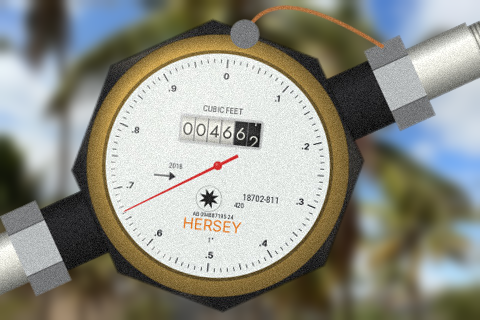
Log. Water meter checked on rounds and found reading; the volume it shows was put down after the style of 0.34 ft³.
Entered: 4661.66 ft³
